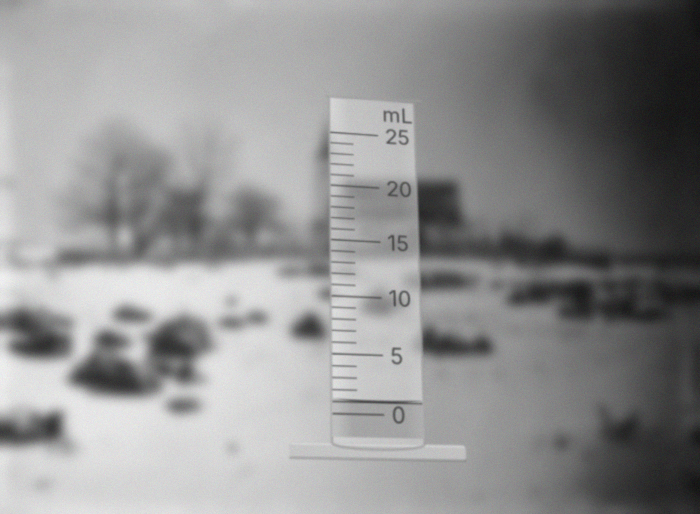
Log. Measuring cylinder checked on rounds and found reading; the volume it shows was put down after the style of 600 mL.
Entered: 1 mL
